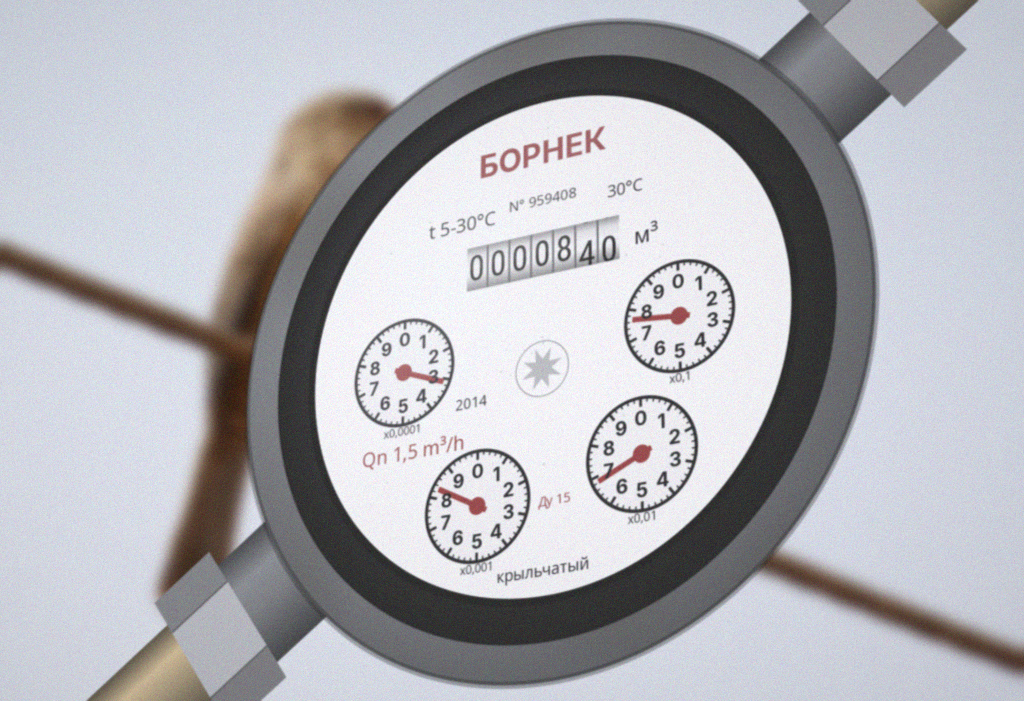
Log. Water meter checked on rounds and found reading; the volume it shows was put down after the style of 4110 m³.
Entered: 839.7683 m³
